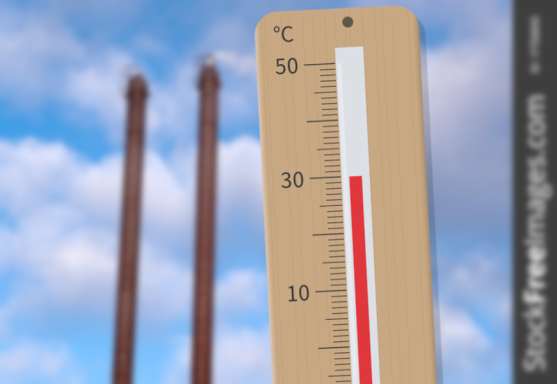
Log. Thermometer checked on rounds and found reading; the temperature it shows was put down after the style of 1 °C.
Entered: 30 °C
